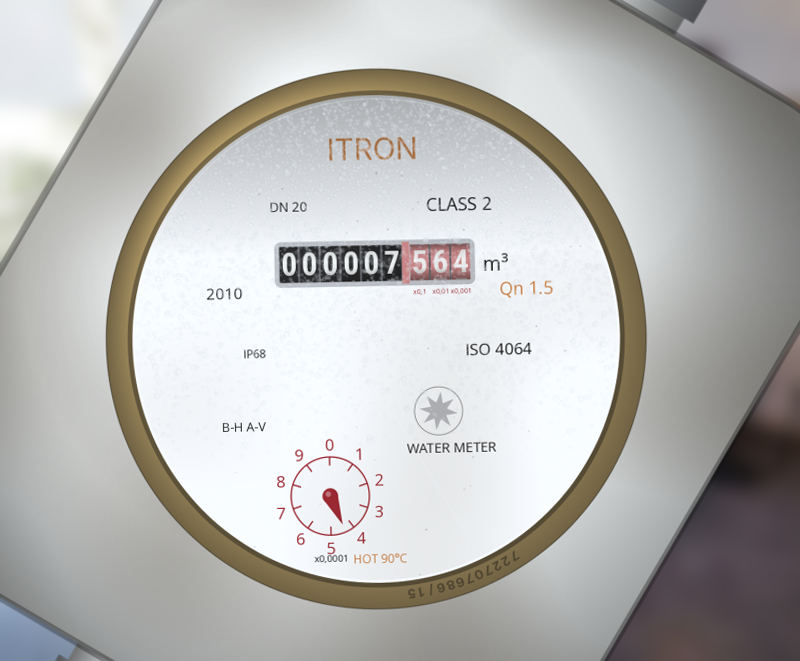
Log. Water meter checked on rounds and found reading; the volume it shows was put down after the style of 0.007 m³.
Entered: 7.5644 m³
